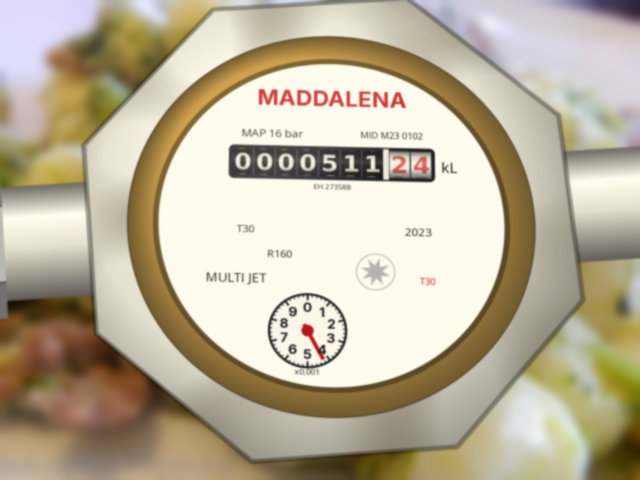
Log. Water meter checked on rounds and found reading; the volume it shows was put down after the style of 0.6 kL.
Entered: 511.244 kL
